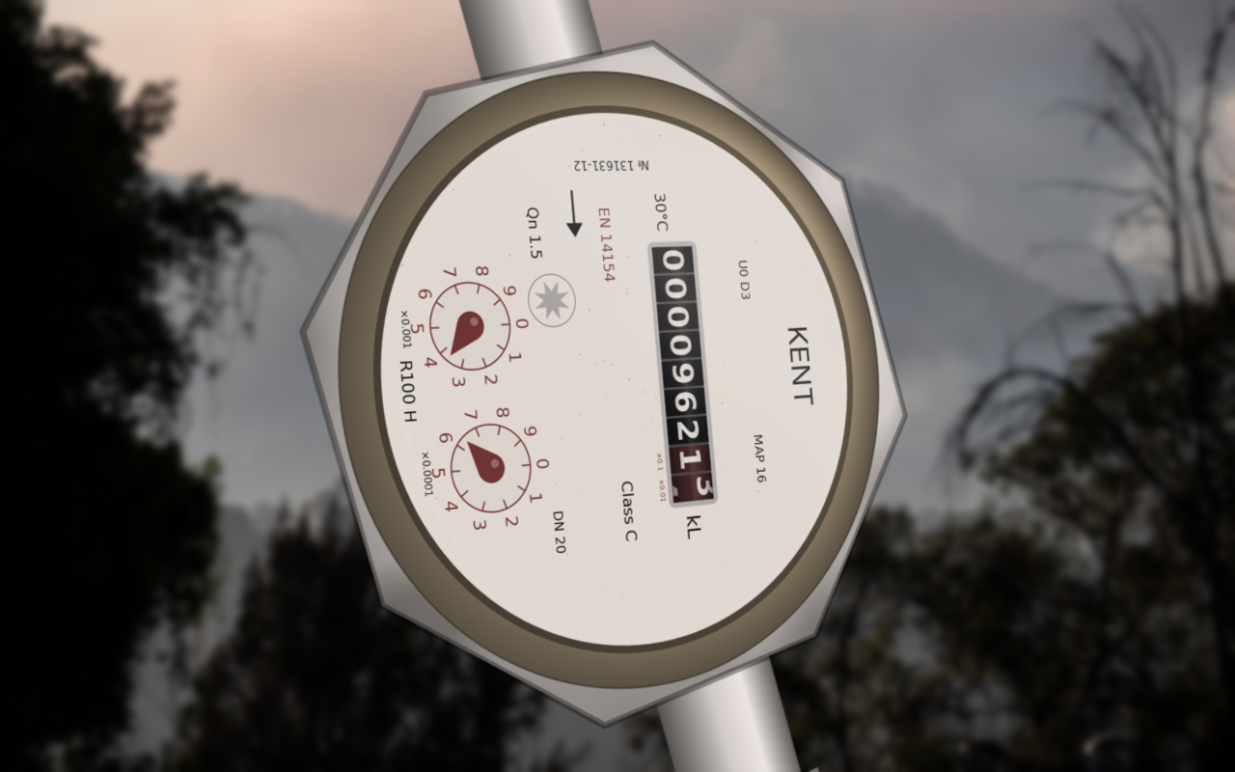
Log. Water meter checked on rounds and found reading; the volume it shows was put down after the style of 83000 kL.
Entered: 962.1336 kL
